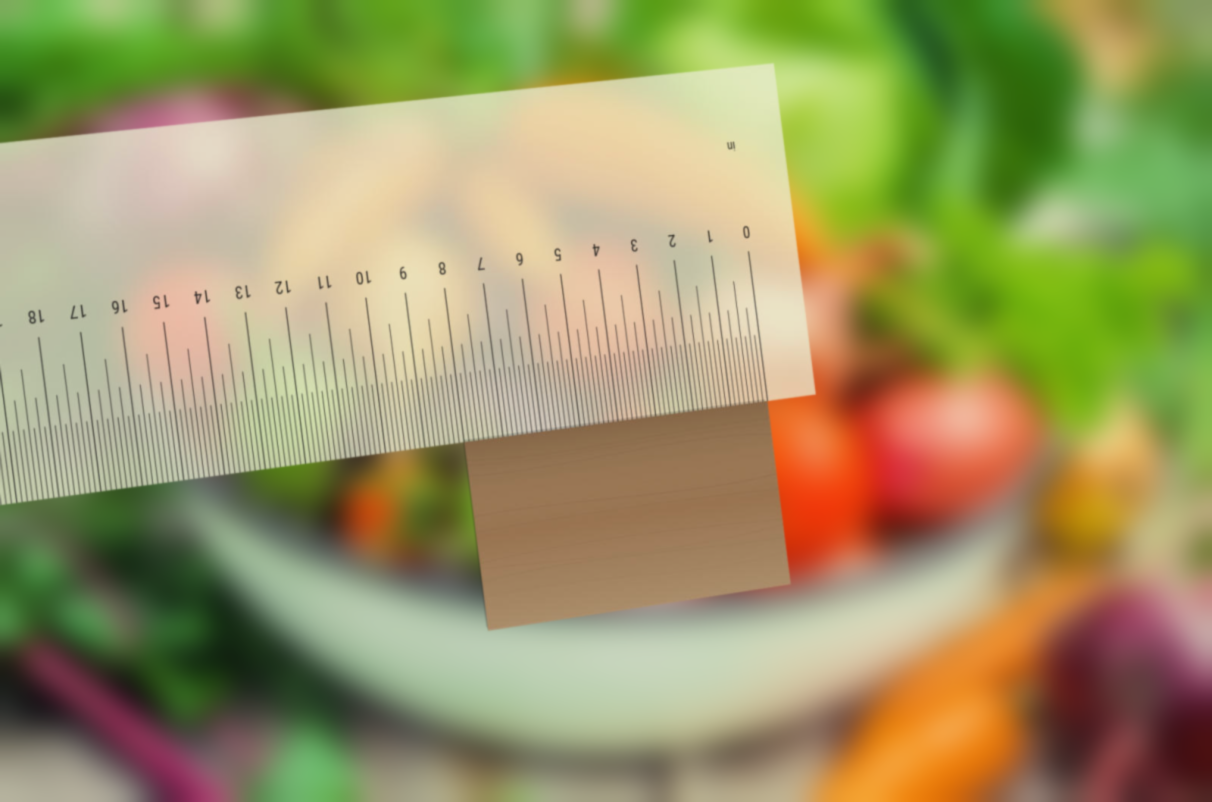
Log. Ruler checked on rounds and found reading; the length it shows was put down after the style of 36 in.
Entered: 8 in
